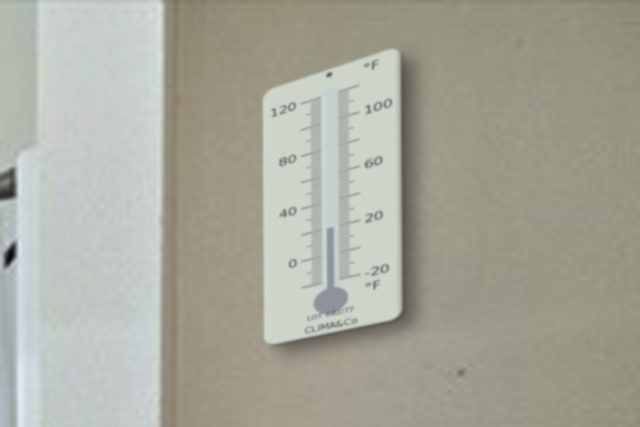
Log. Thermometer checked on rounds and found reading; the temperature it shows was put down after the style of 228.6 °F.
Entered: 20 °F
